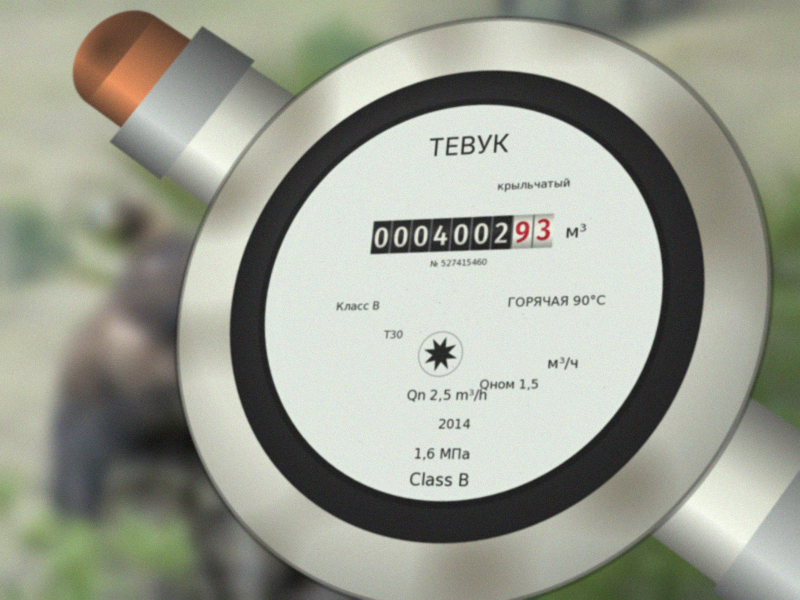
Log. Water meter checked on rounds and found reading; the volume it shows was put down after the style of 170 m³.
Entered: 4002.93 m³
